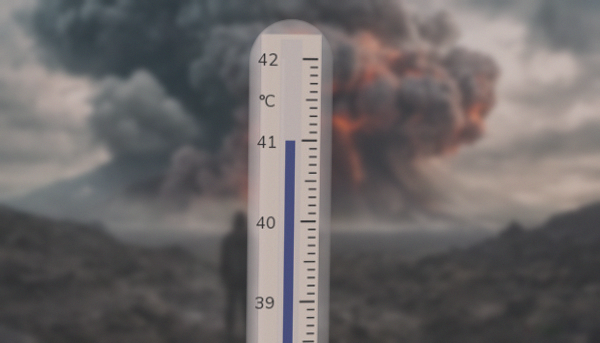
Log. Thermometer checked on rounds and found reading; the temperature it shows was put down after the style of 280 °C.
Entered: 41 °C
